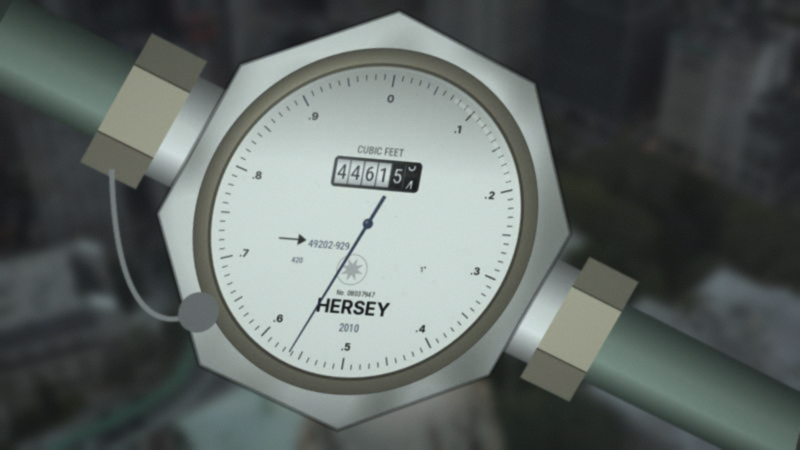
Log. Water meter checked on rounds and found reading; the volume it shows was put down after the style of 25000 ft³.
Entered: 446153.56 ft³
